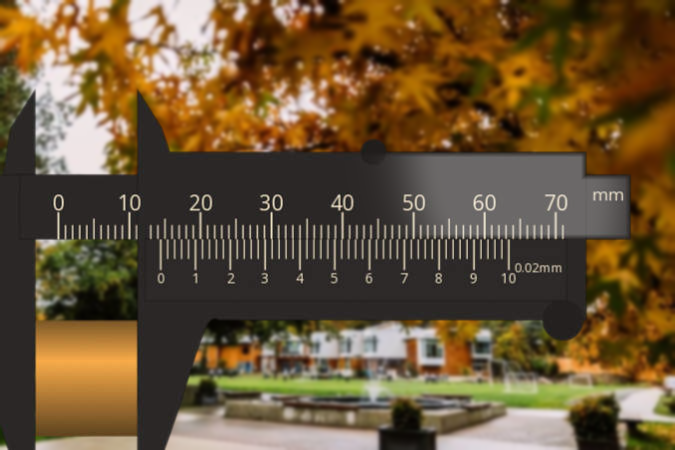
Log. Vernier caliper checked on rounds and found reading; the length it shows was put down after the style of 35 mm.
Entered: 14.4 mm
